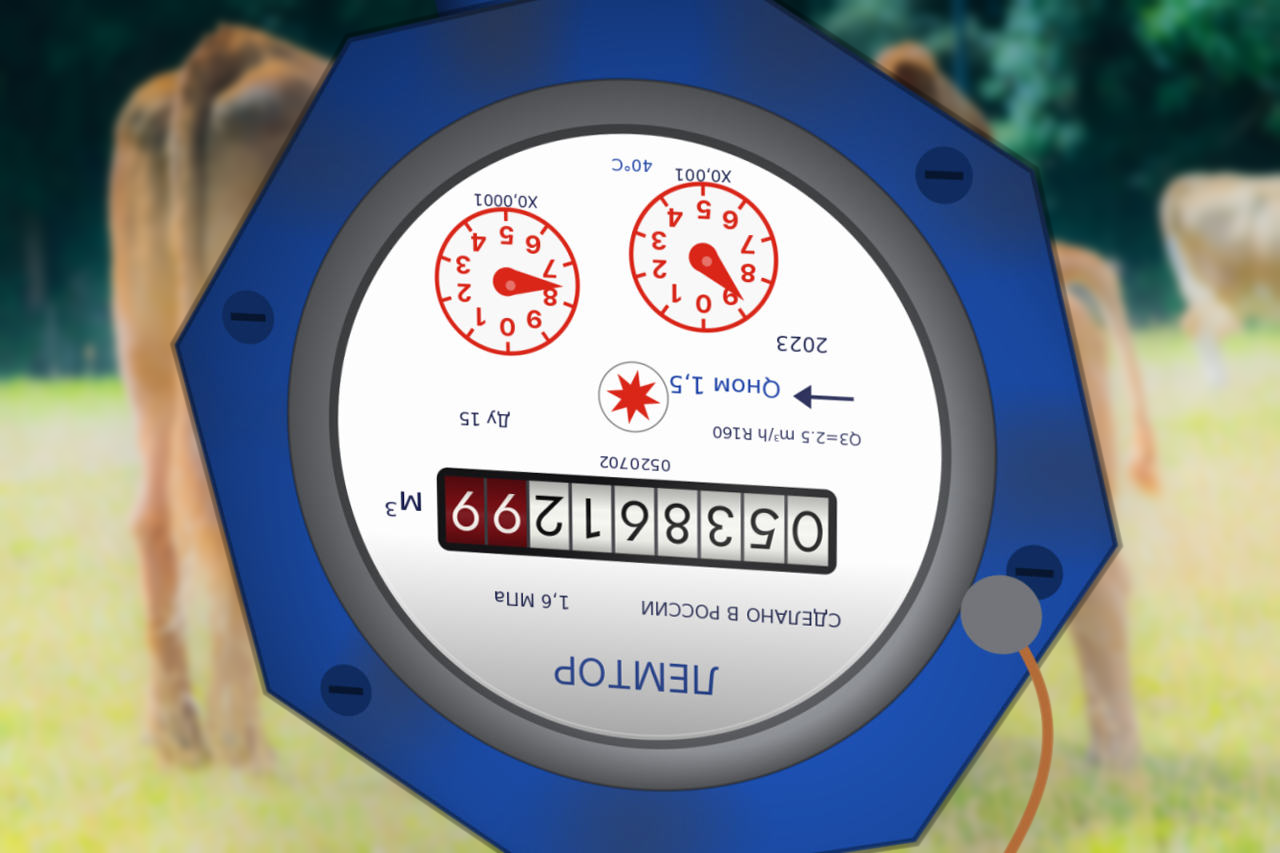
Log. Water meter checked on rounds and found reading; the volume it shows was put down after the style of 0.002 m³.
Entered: 538612.9987 m³
